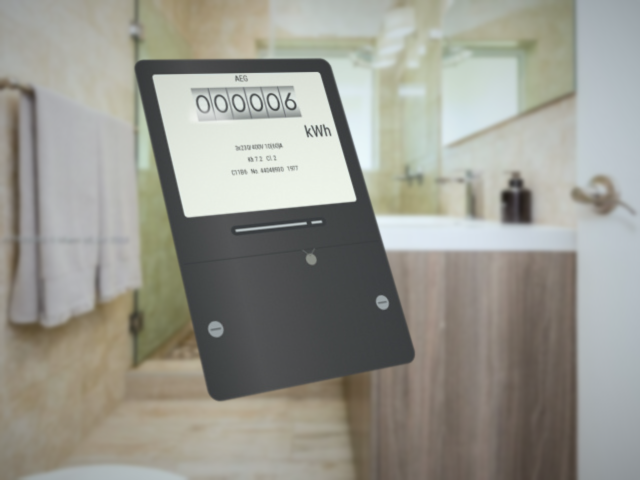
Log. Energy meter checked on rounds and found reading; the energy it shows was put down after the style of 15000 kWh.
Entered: 6 kWh
